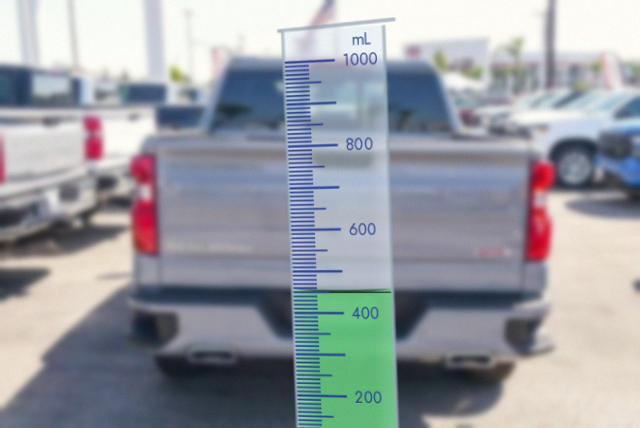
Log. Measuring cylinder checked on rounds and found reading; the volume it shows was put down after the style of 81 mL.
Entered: 450 mL
